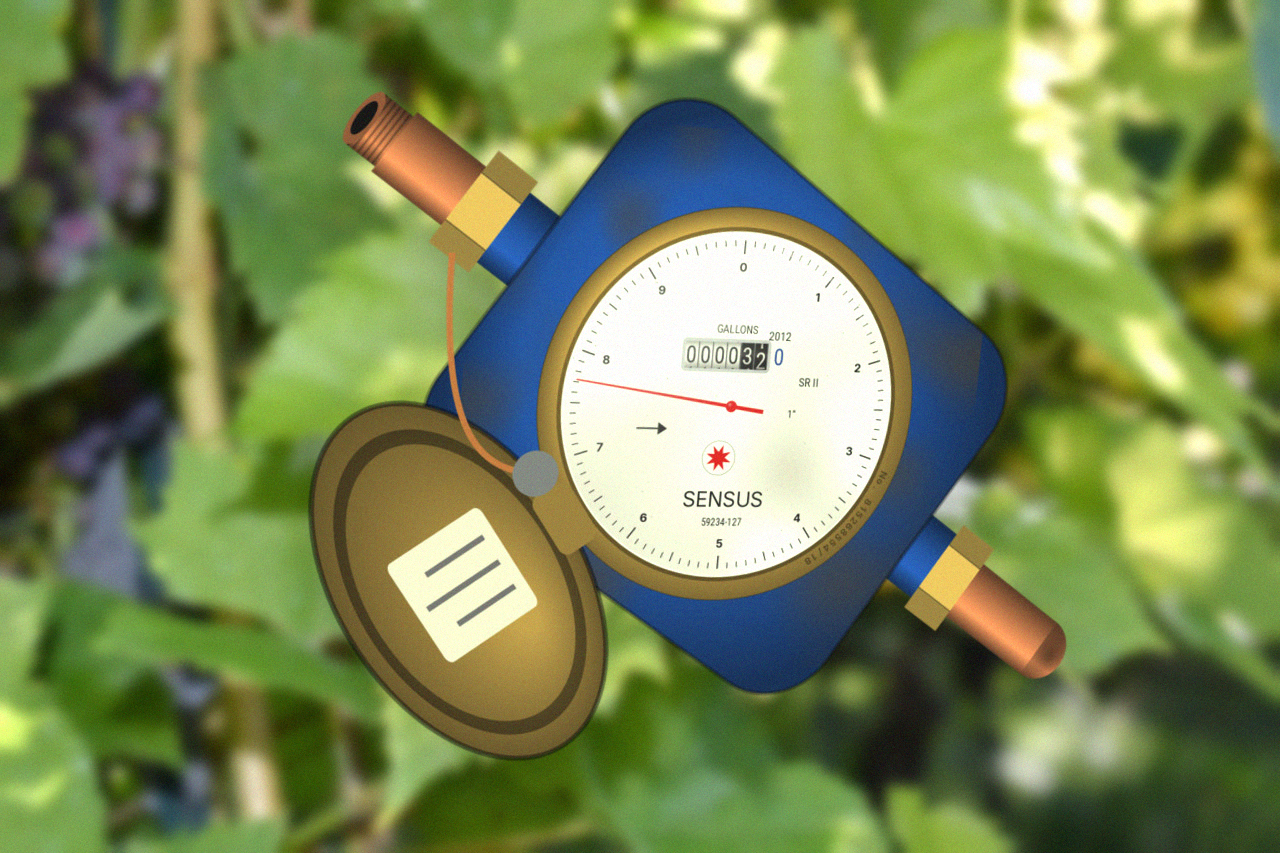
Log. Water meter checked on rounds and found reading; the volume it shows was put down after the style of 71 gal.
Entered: 317.7 gal
